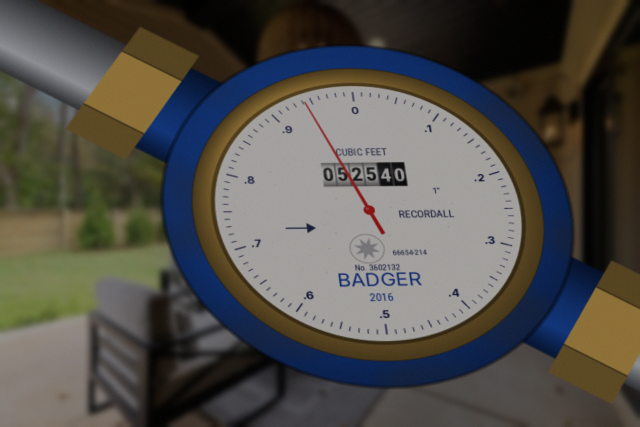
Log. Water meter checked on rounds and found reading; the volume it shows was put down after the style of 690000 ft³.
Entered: 52539.94 ft³
